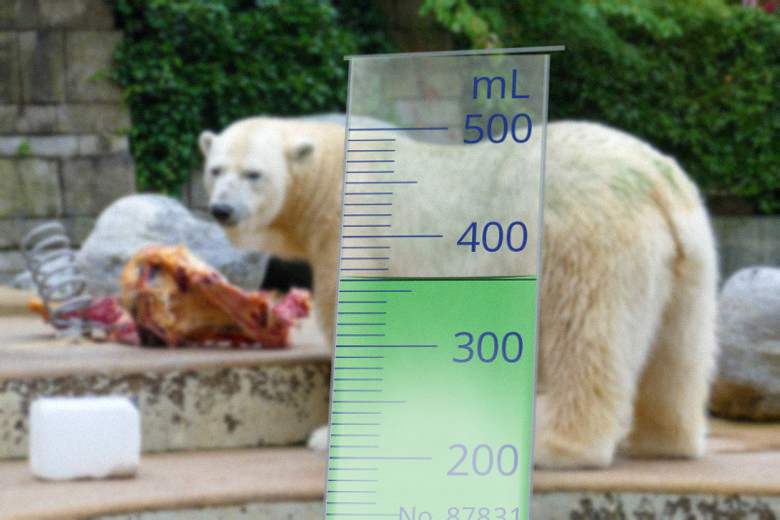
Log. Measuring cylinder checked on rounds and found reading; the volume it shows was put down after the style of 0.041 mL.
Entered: 360 mL
